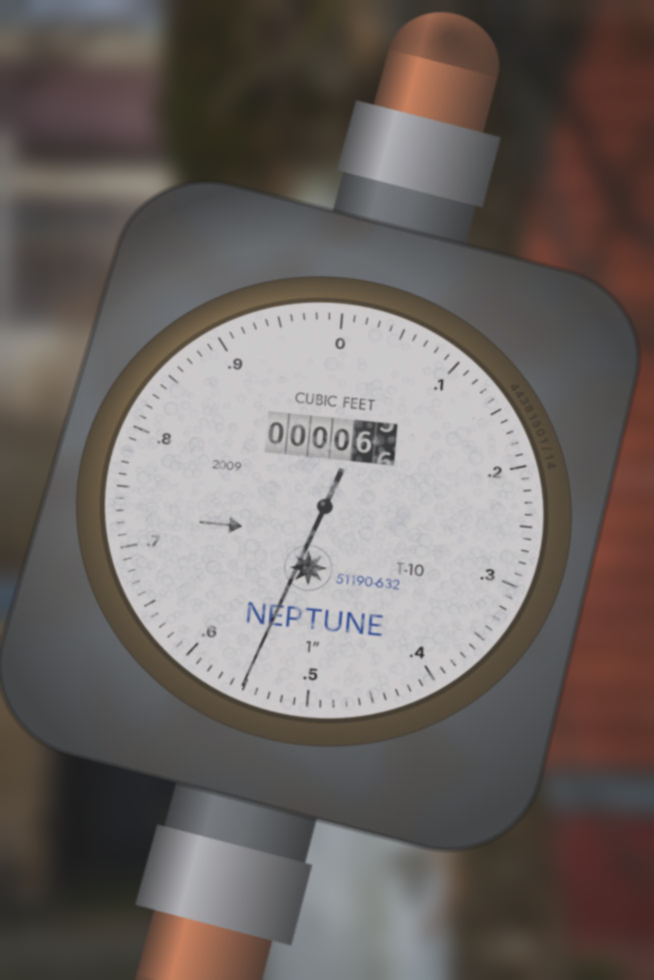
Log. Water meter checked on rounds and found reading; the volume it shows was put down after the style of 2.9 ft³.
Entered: 65.55 ft³
